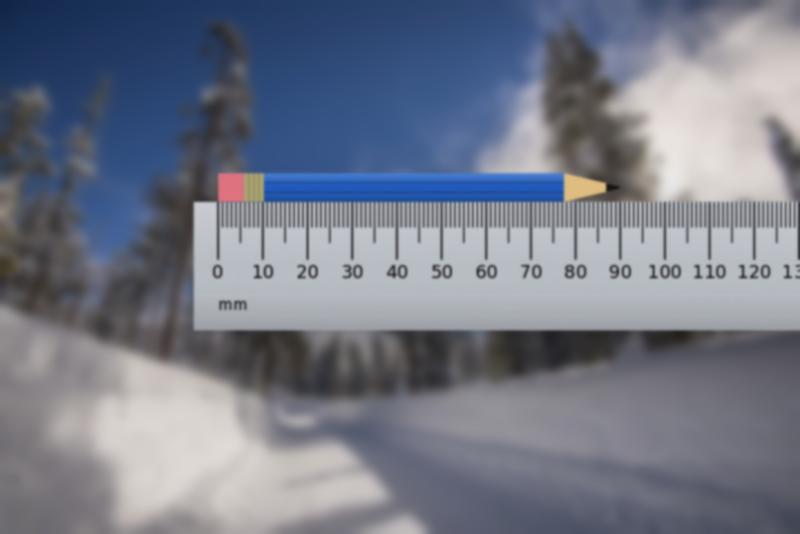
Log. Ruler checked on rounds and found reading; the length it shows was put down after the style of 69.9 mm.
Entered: 90 mm
